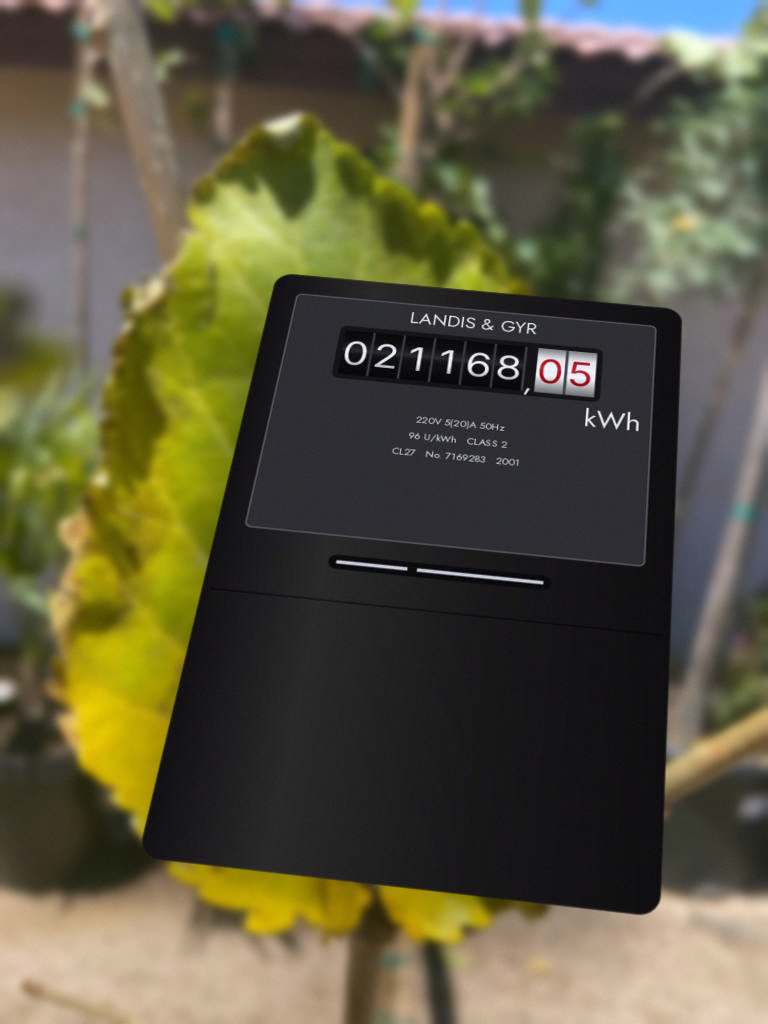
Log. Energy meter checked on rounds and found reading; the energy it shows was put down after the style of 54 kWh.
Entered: 21168.05 kWh
